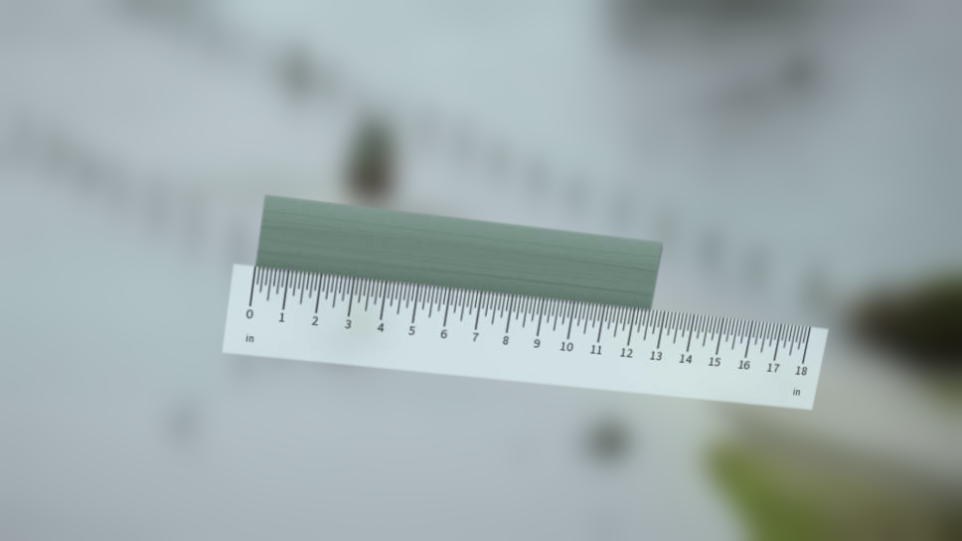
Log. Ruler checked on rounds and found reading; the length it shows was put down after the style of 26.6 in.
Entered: 12.5 in
